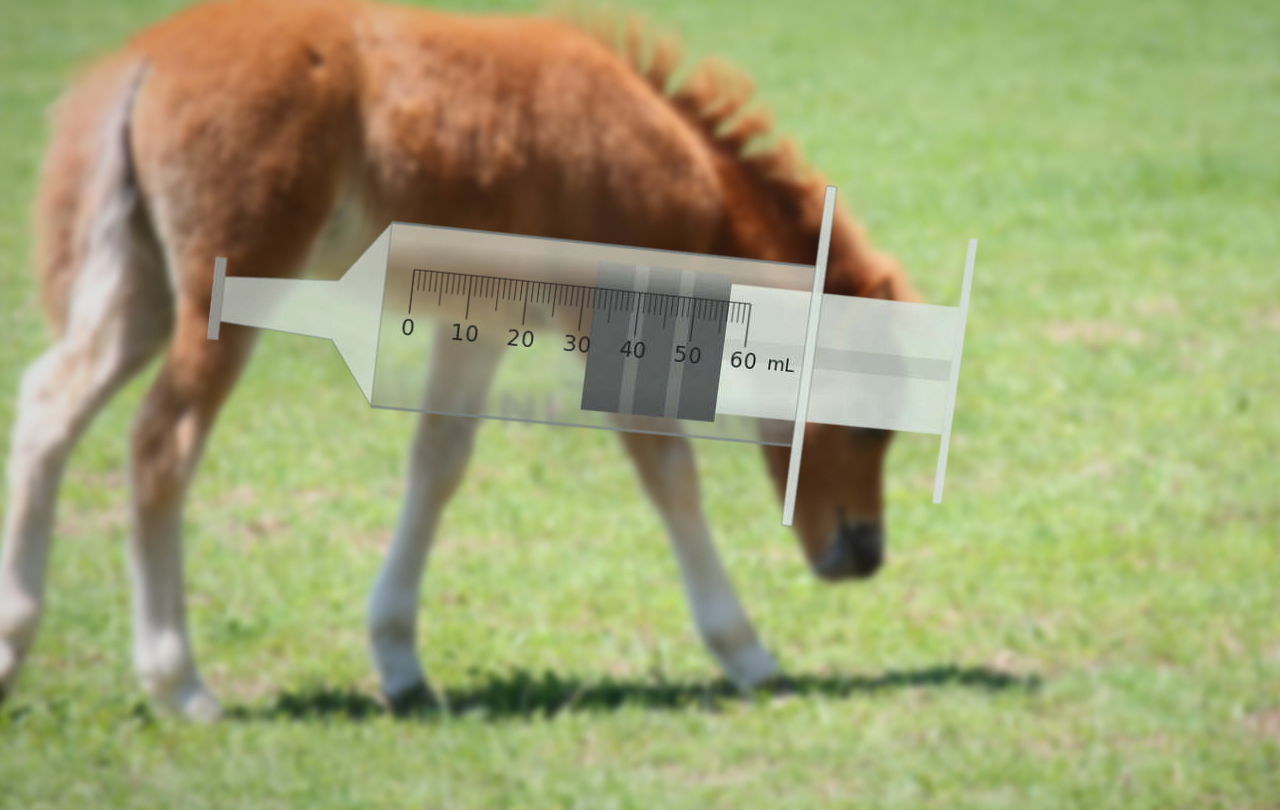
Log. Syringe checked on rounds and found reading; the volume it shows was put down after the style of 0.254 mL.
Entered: 32 mL
